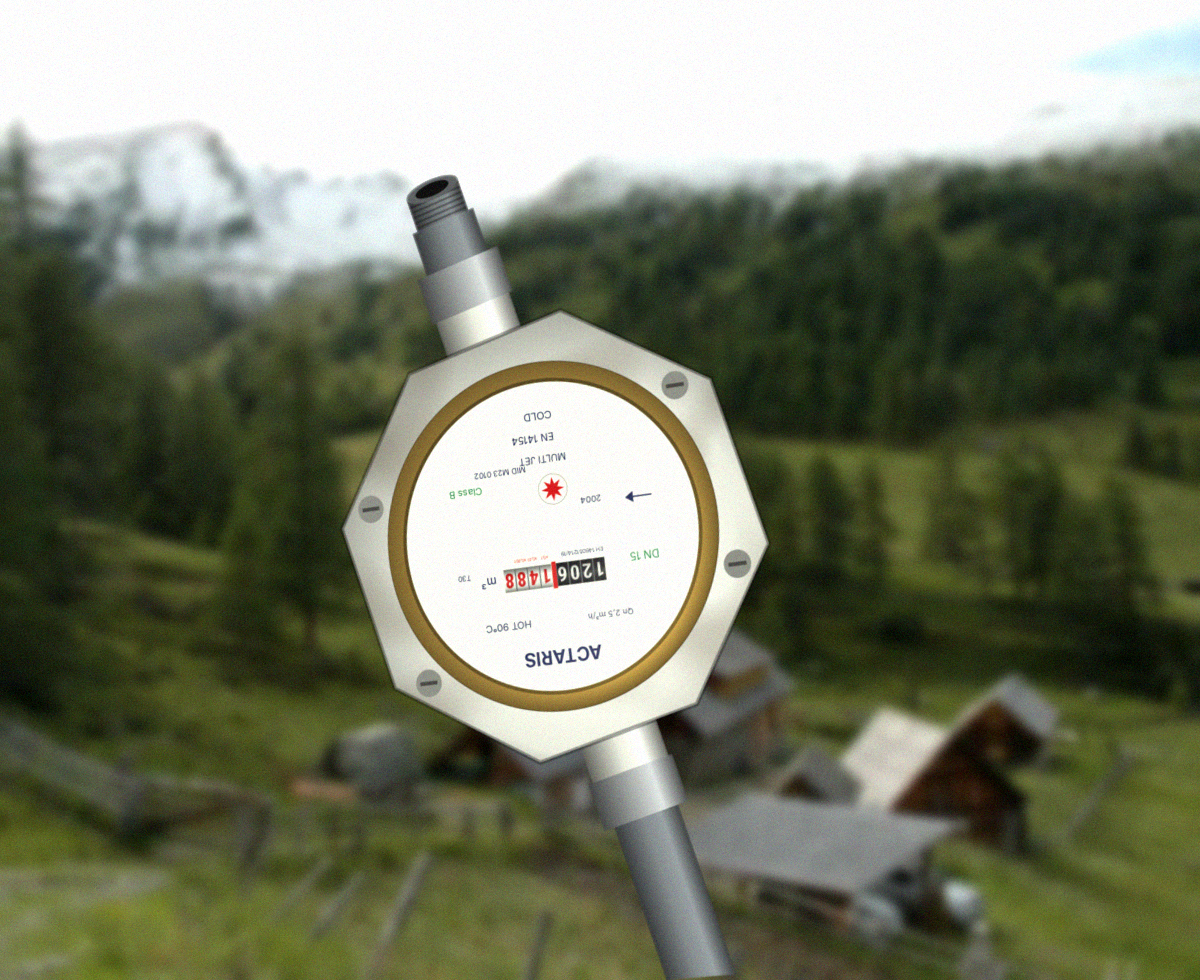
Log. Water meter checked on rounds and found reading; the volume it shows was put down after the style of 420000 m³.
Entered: 1206.1488 m³
